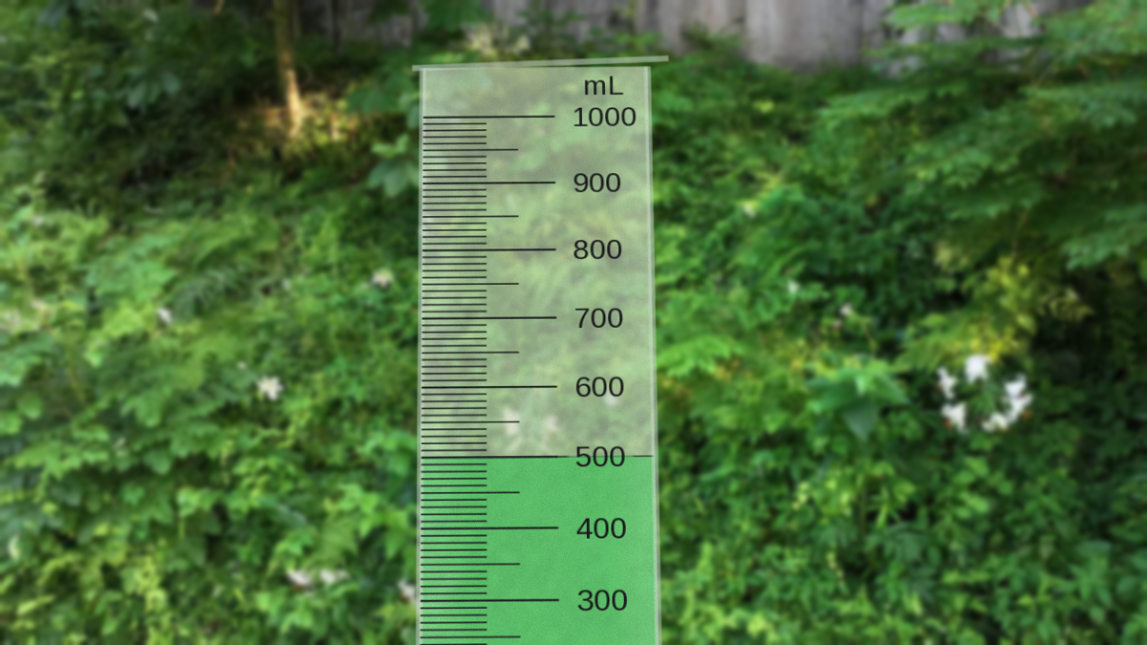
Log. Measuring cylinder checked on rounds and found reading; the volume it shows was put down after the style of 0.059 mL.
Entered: 500 mL
